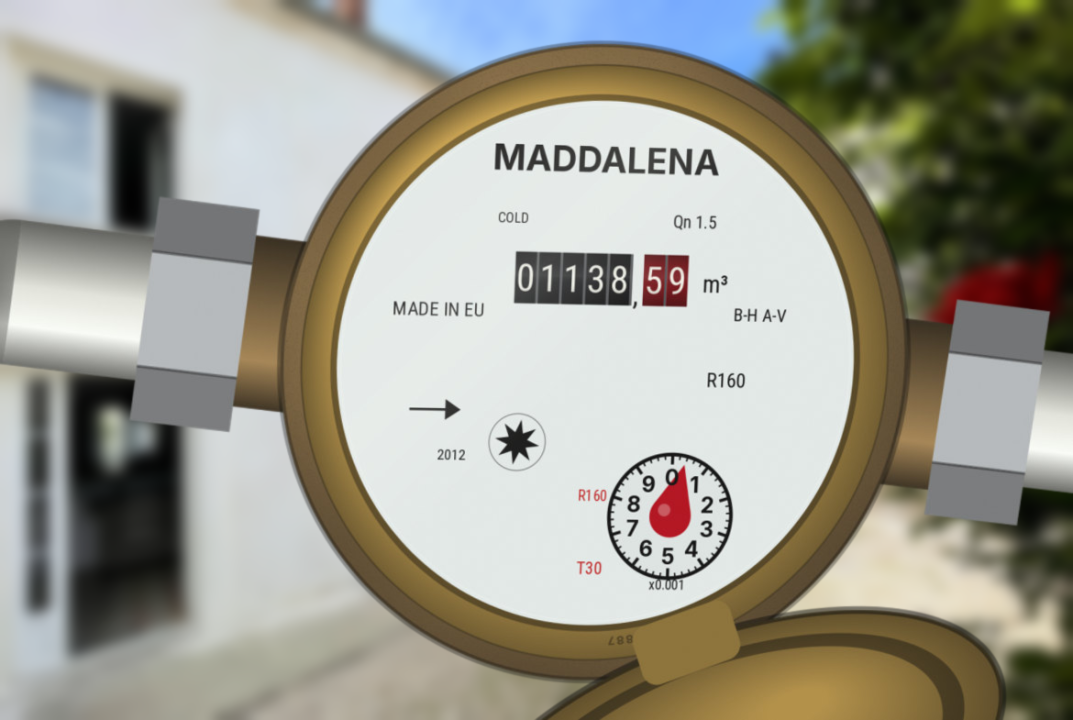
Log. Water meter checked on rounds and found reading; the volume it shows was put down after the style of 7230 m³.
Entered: 1138.590 m³
